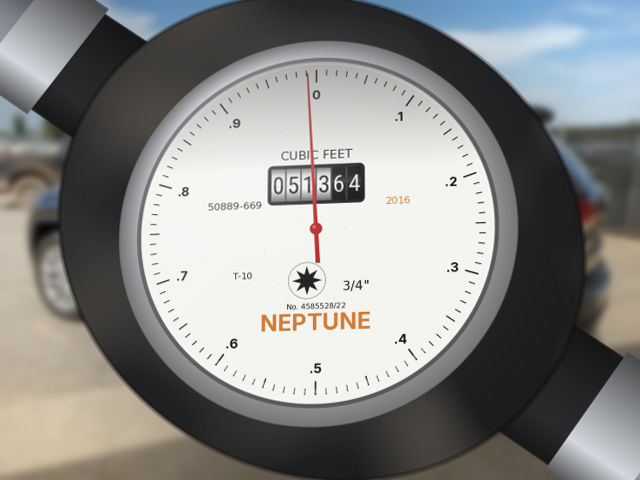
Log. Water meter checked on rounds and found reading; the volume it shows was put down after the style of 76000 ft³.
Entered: 51363.99 ft³
